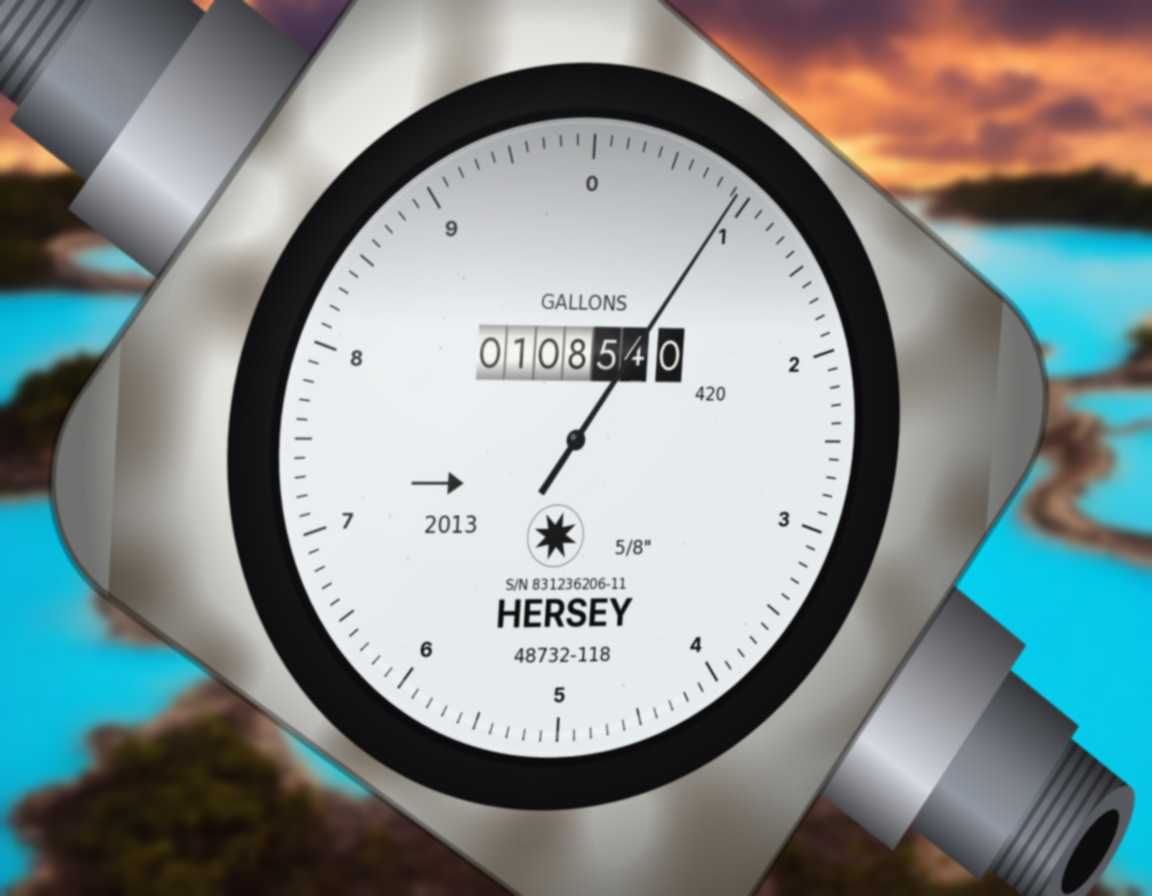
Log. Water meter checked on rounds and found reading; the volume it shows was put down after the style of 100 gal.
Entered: 108540.9 gal
